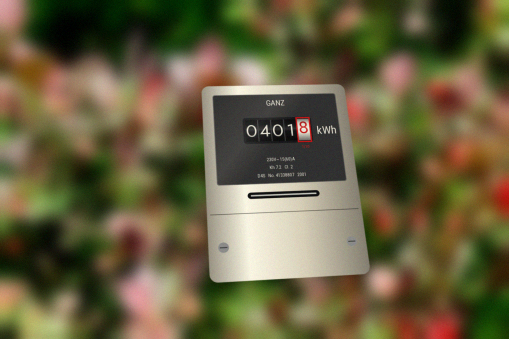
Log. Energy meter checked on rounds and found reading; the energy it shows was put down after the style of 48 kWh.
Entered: 401.8 kWh
